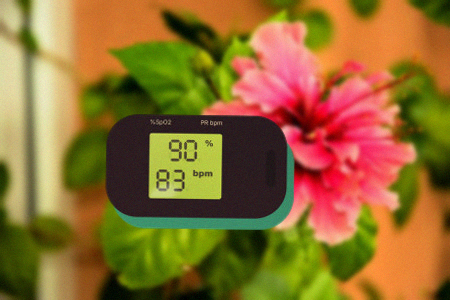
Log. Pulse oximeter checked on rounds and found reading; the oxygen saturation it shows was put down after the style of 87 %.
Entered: 90 %
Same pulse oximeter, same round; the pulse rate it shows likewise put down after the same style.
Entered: 83 bpm
